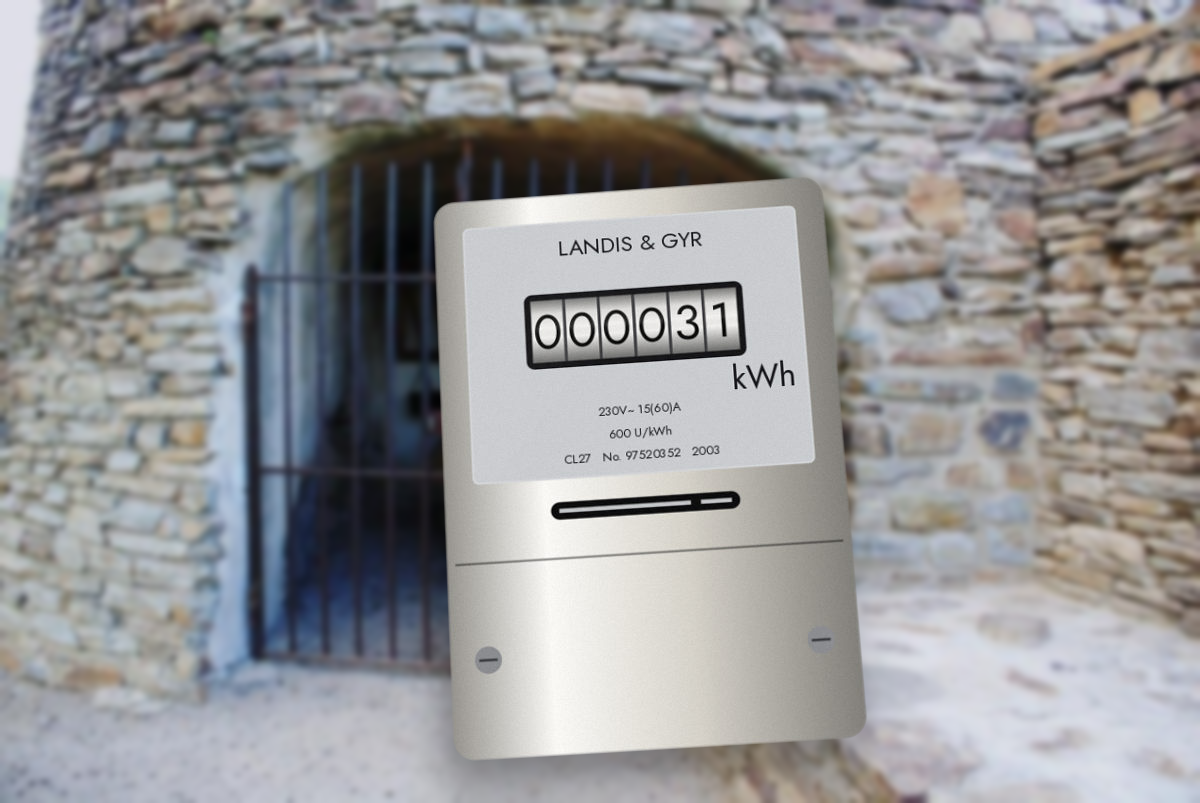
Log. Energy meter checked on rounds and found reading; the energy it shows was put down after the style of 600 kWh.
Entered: 31 kWh
